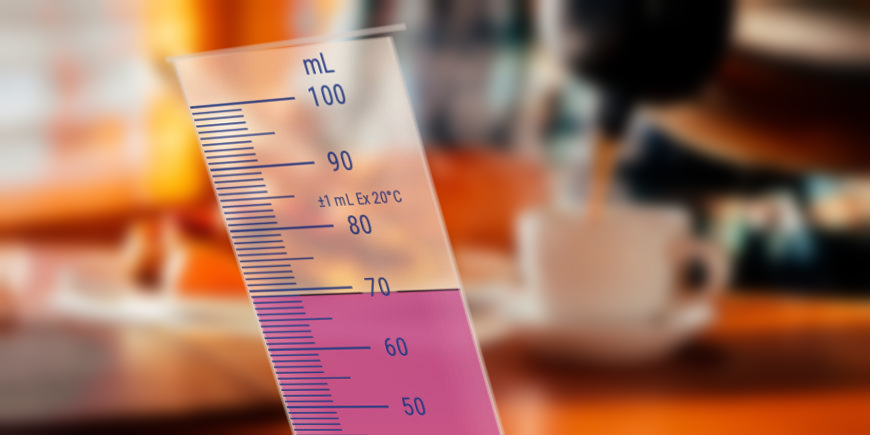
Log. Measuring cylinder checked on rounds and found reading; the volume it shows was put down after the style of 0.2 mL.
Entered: 69 mL
